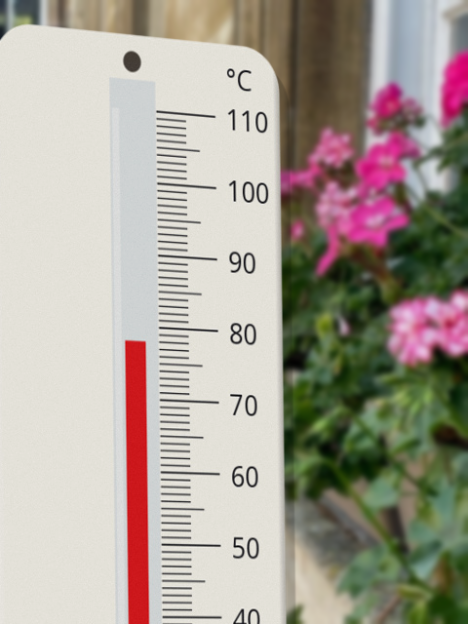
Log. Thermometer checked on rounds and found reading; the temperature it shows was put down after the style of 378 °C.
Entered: 78 °C
